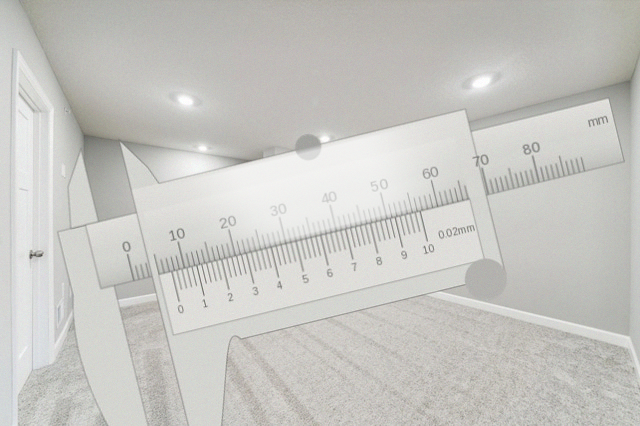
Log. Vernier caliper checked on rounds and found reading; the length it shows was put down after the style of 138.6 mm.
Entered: 7.5 mm
